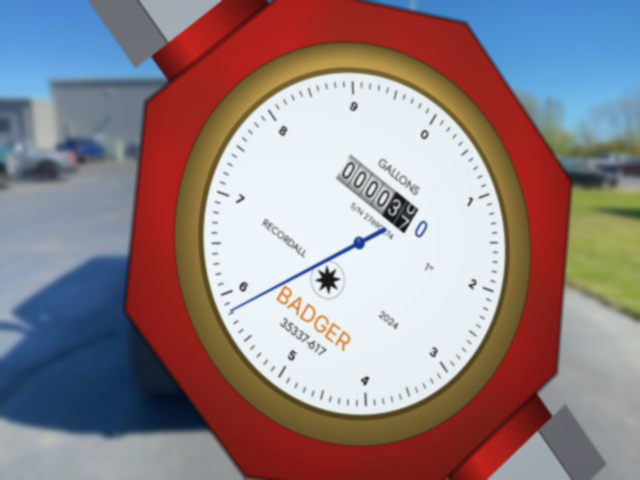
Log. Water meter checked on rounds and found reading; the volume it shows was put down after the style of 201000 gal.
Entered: 365.8 gal
